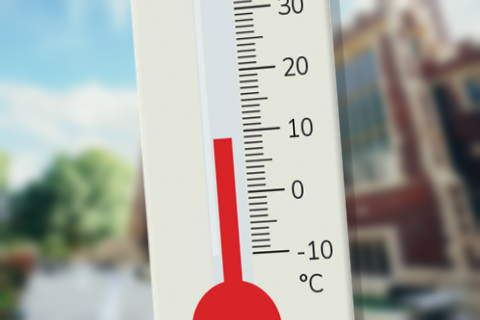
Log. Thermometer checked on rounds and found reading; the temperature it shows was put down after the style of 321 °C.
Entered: 9 °C
